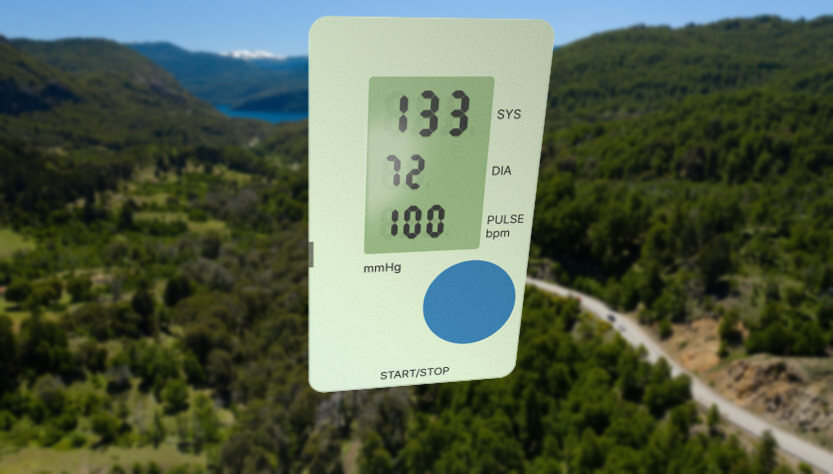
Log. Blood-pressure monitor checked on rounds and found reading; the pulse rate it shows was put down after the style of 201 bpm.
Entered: 100 bpm
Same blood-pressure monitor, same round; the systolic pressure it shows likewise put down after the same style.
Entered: 133 mmHg
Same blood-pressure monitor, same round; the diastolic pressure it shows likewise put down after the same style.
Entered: 72 mmHg
